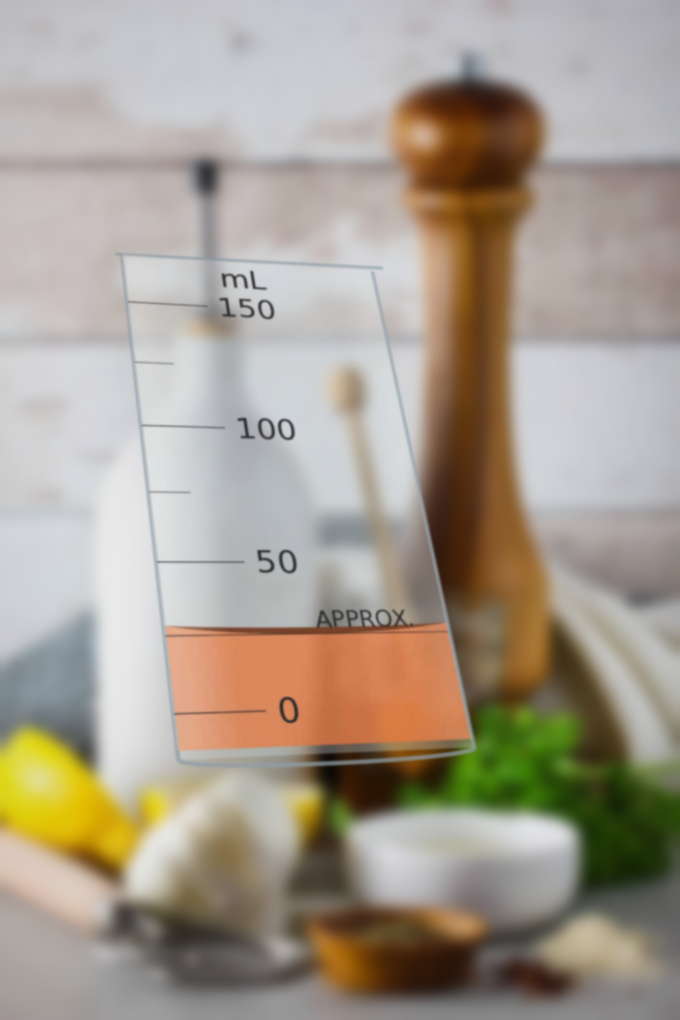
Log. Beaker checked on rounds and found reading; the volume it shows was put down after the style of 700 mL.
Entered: 25 mL
